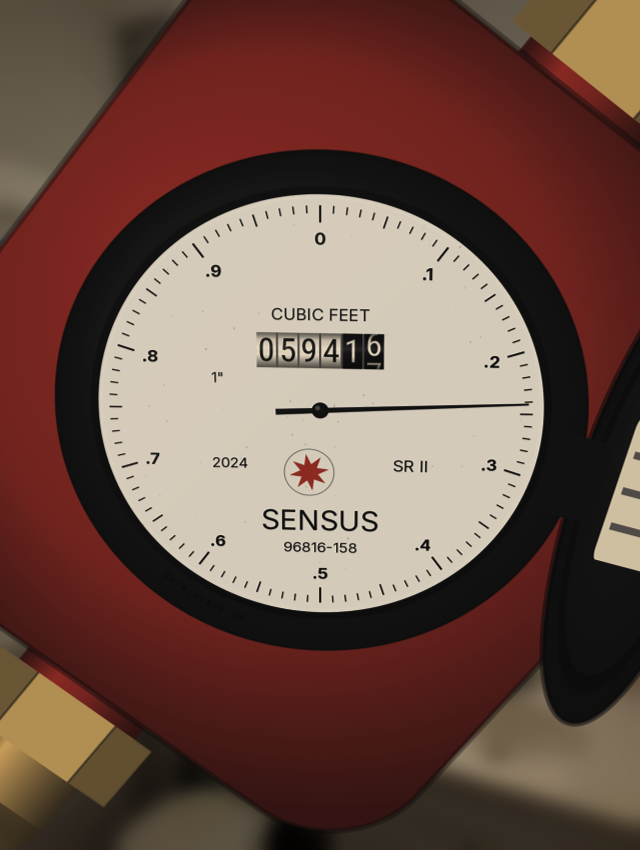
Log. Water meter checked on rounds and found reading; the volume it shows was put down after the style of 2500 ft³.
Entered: 59416.24 ft³
